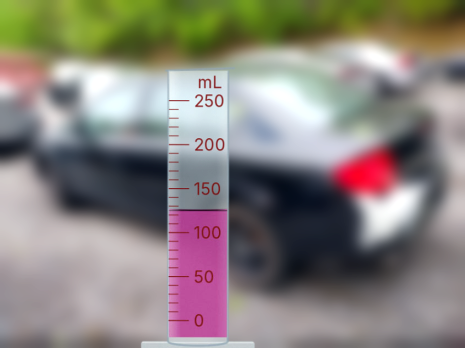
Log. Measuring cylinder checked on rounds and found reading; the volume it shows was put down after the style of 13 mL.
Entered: 125 mL
